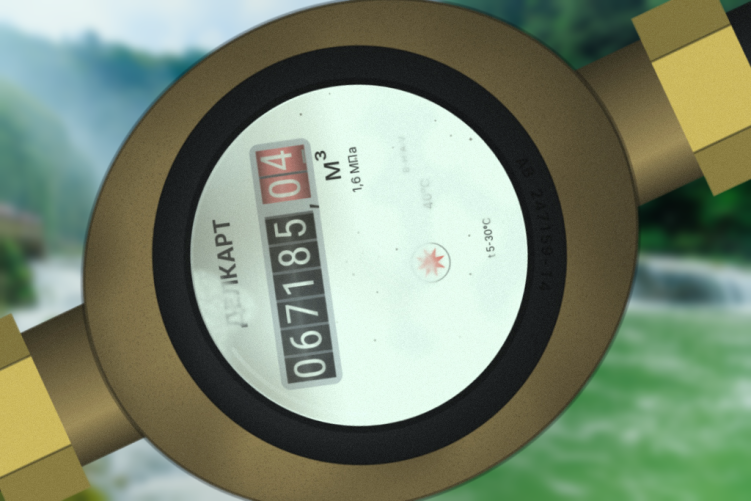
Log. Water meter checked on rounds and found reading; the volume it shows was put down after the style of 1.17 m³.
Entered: 67185.04 m³
